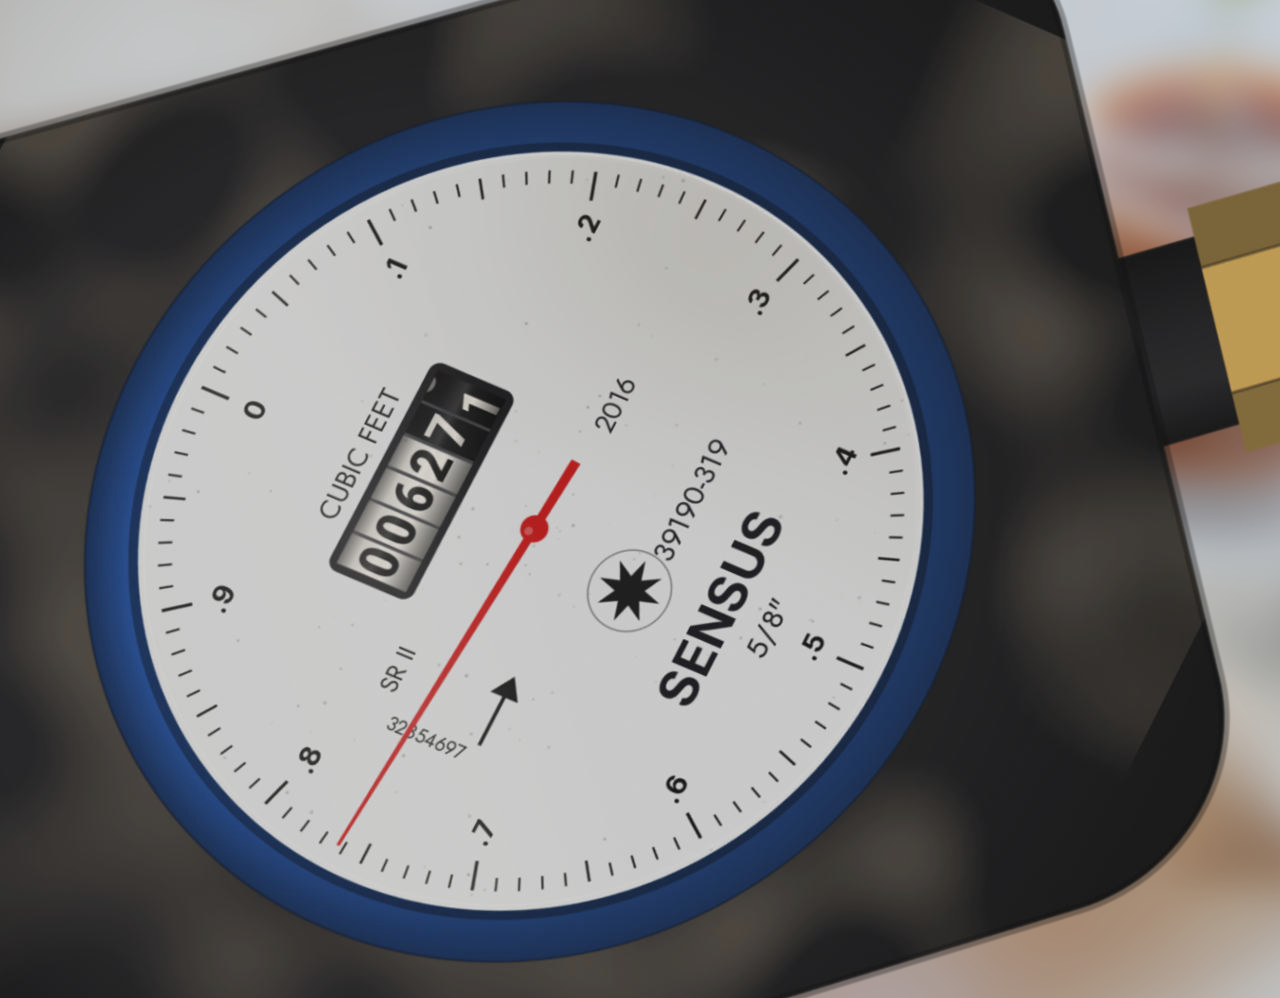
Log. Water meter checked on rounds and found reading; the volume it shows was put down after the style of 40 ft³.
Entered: 6270.76 ft³
